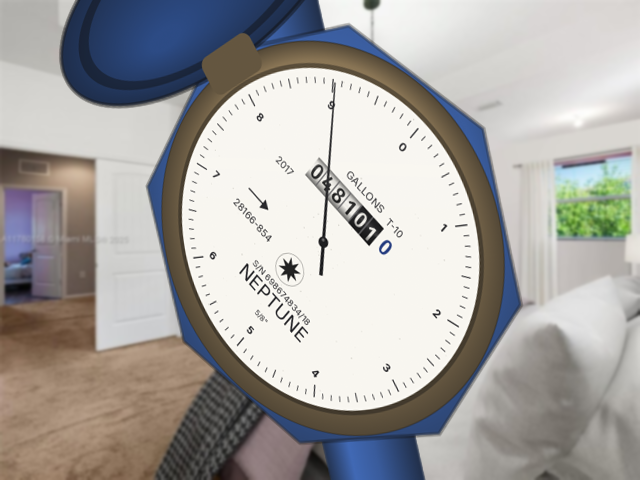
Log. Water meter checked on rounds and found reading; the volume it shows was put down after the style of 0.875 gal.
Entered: 481009.0 gal
